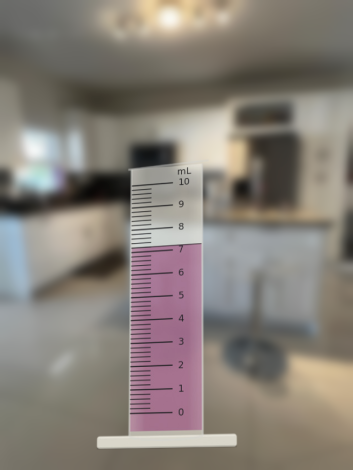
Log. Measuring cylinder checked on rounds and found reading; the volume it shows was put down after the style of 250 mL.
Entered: 7.2 mL
